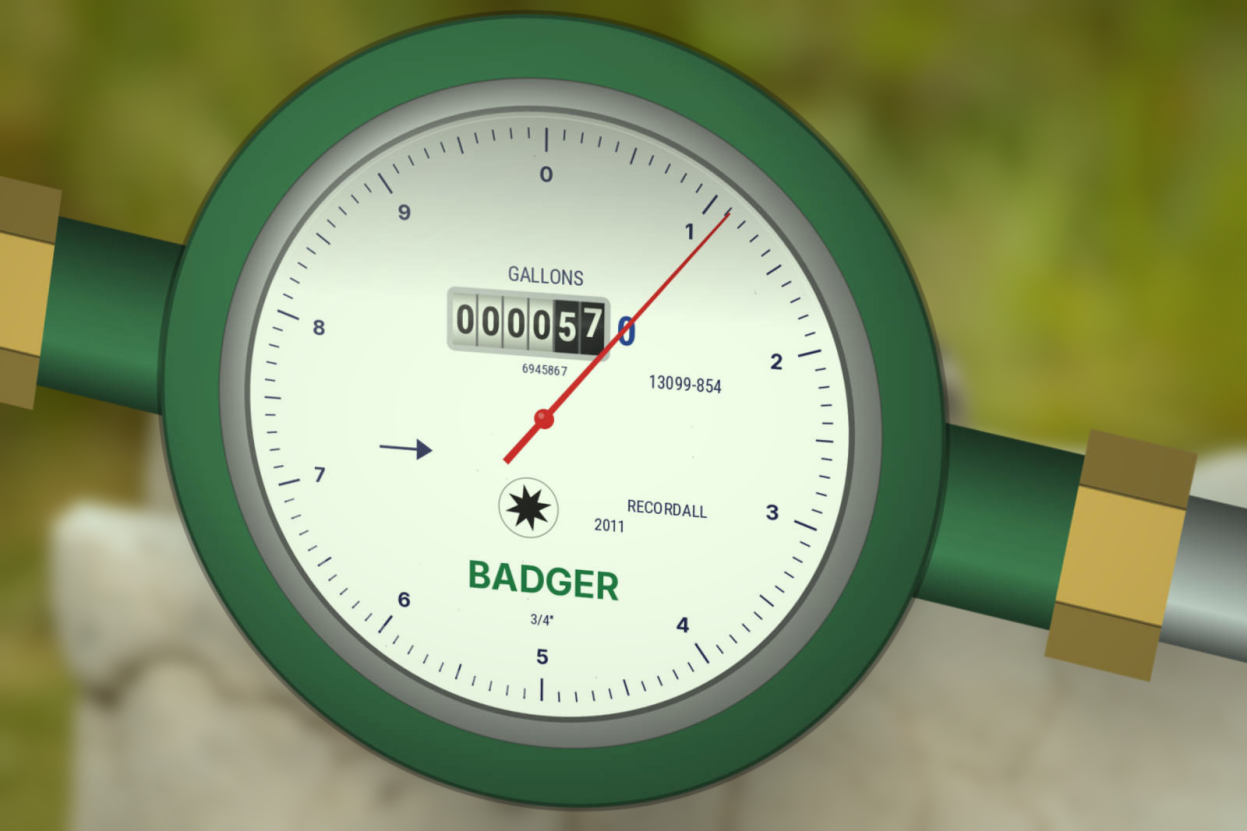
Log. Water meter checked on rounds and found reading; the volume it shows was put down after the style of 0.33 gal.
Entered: 571.1 gal
